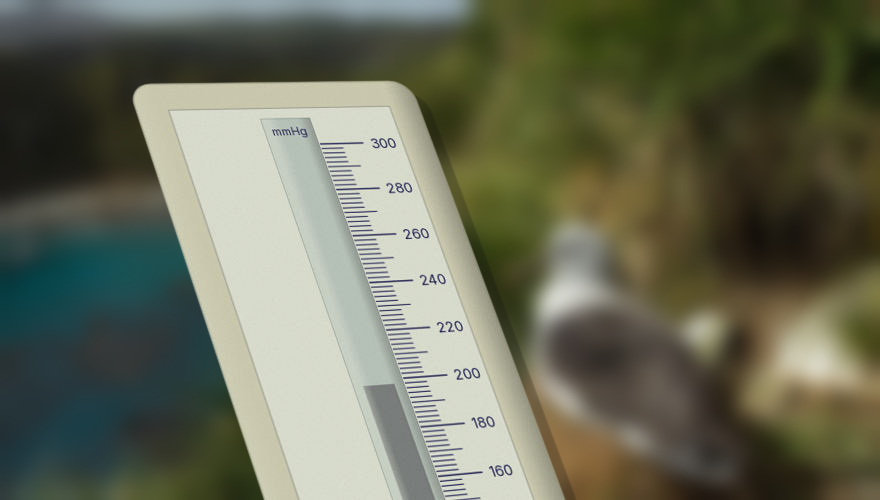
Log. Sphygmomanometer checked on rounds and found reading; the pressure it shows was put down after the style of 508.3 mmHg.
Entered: 198 mmHg
